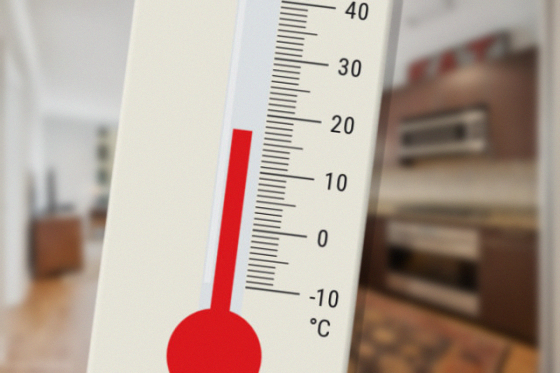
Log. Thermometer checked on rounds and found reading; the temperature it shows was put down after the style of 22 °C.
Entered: 17 °C
